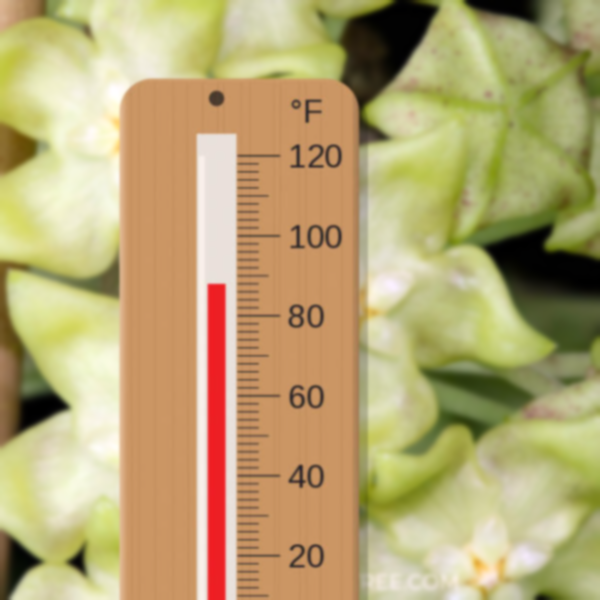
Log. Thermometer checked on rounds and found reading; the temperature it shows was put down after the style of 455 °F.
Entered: 88 °F
